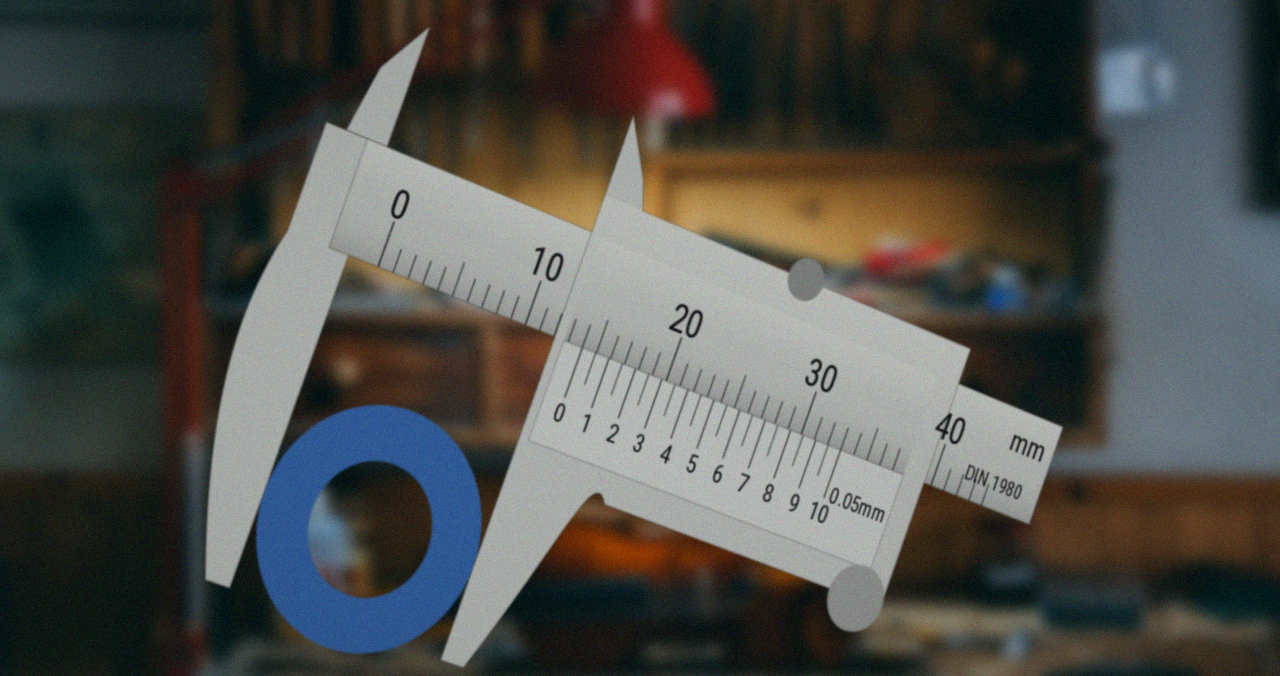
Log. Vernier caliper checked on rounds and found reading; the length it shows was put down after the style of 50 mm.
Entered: 14.0 mm
